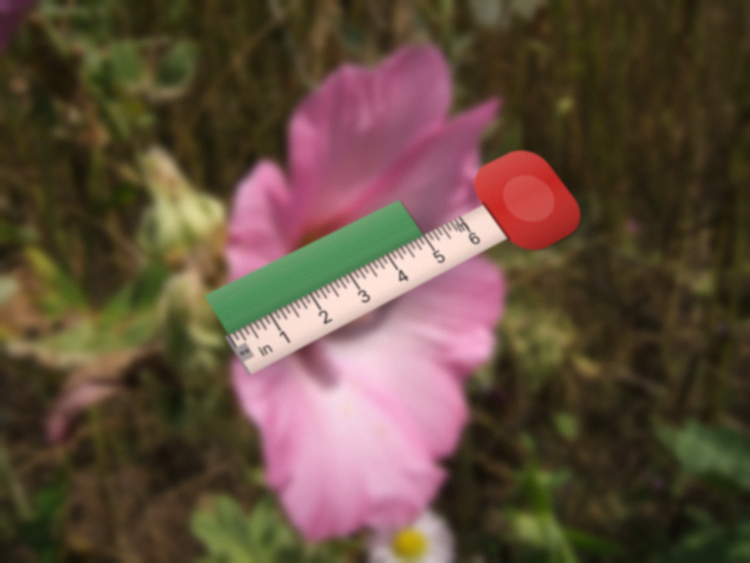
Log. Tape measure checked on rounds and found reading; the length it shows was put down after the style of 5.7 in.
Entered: 5 in
